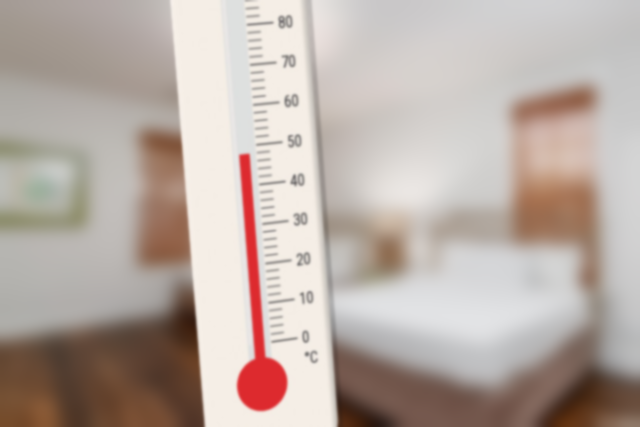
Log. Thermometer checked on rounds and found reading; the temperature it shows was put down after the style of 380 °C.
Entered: 48 °C
